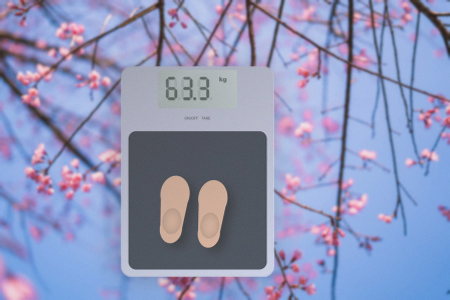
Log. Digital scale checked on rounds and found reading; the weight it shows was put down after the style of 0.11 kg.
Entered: 63.3 kg
